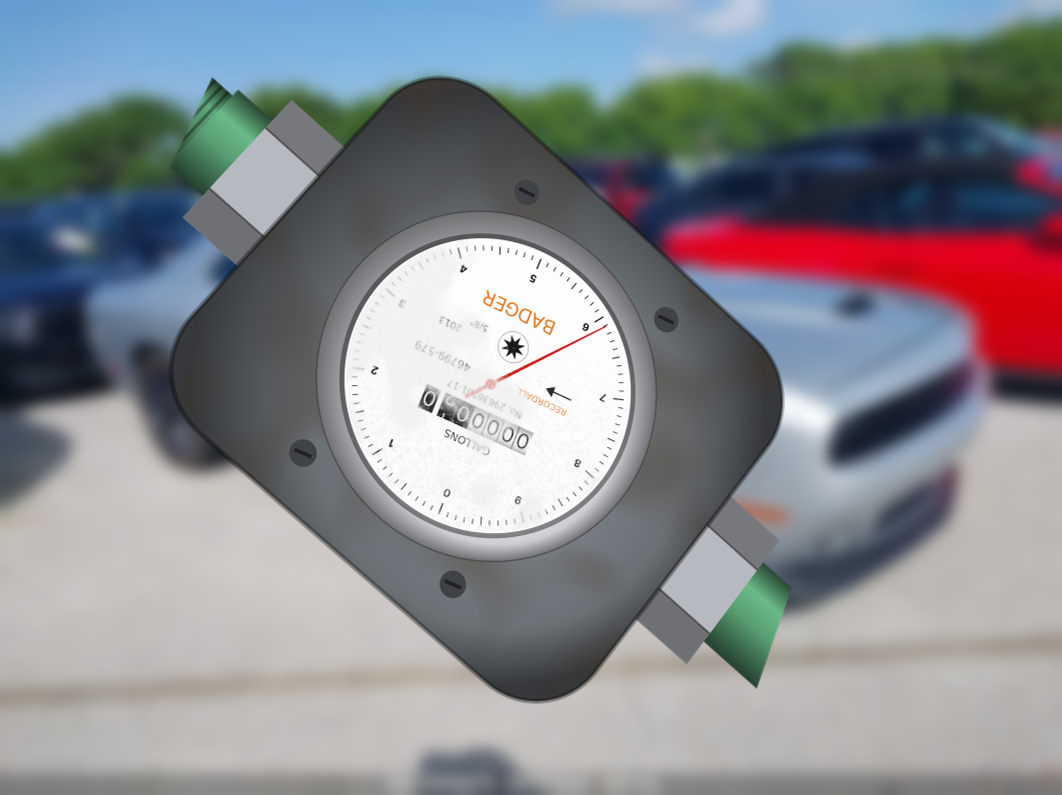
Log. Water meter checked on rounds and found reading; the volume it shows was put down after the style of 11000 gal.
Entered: 16.1 gal
